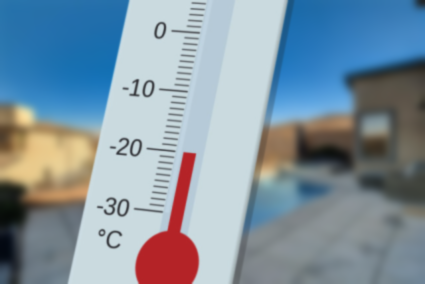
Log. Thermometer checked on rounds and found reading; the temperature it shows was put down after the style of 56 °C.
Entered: -20 °C
